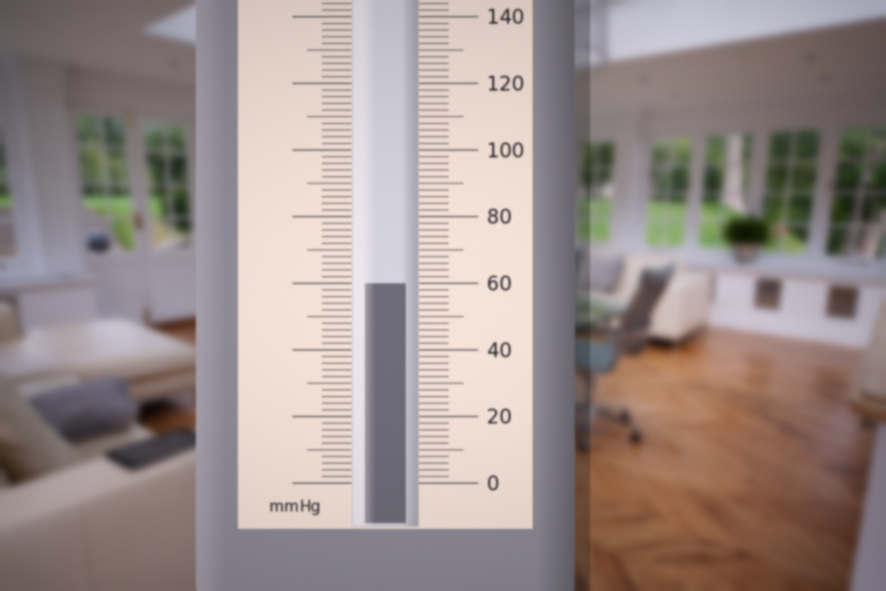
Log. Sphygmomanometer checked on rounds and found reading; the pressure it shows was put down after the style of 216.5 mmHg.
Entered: 60 mmHg
